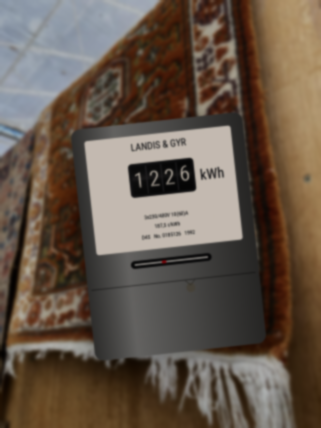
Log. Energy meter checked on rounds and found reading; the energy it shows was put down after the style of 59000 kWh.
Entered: 1226 kWh
